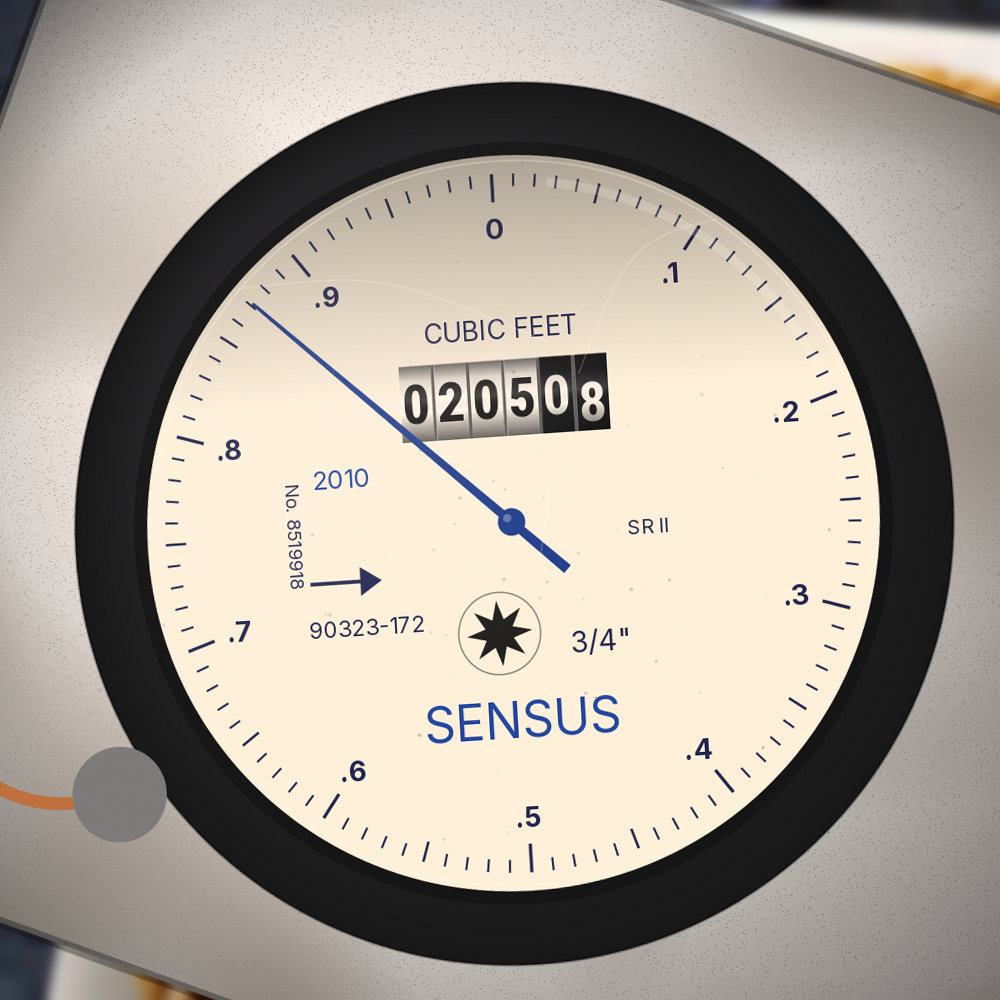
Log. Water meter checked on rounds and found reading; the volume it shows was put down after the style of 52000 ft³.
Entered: 20507.87 ft³
